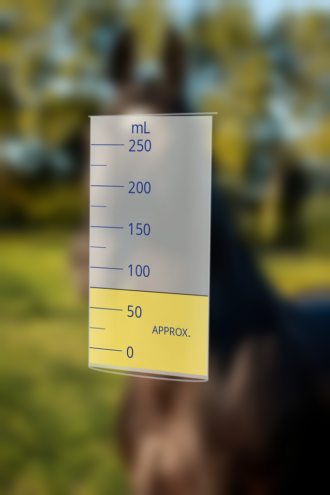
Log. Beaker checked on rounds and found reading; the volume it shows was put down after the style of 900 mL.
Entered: 75 mL
